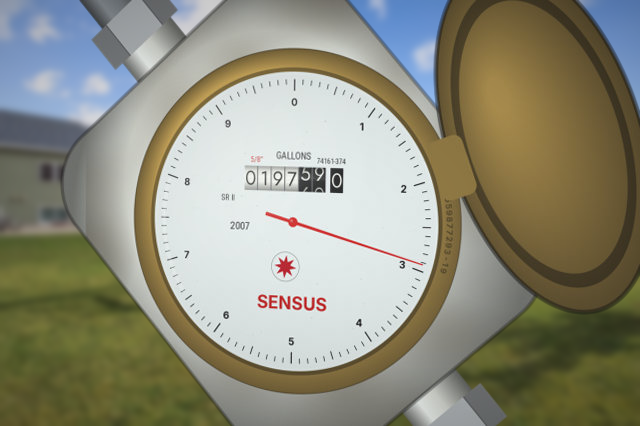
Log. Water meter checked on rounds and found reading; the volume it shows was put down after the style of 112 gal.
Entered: 197592.9 gal
